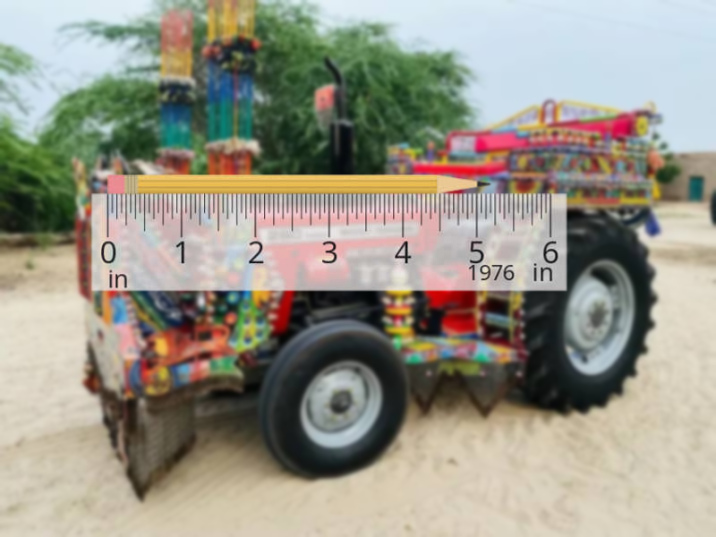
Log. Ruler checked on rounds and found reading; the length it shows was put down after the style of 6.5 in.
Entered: 5.1875 in
